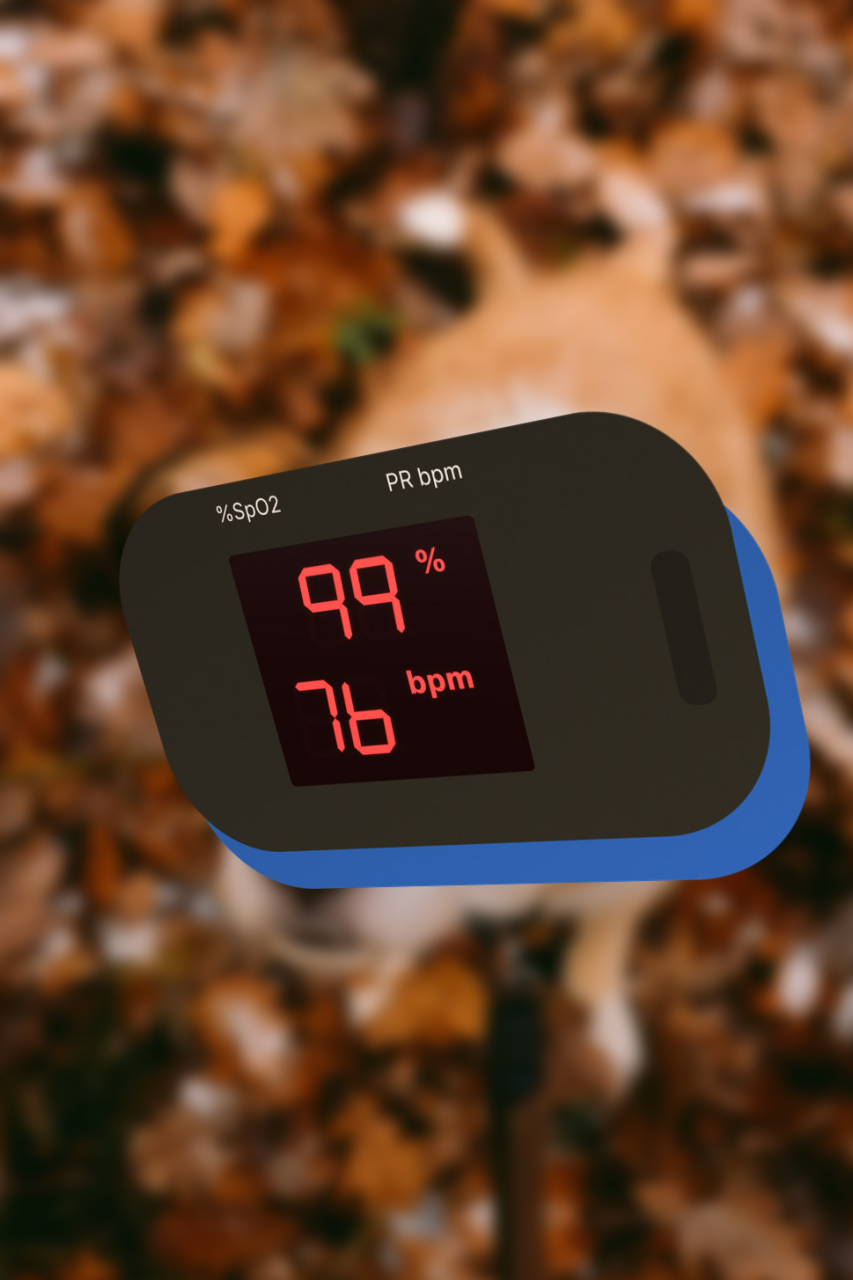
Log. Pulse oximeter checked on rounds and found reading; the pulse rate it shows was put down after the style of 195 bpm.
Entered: 76 bpm
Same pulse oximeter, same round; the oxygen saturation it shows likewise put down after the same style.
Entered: 99 %
